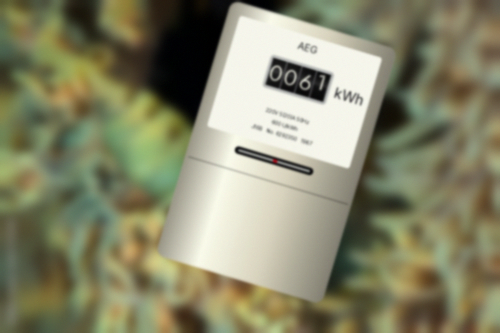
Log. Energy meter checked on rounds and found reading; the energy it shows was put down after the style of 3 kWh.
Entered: 61 kWh
